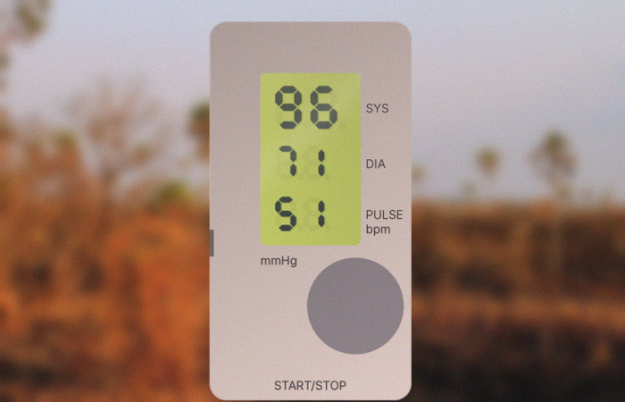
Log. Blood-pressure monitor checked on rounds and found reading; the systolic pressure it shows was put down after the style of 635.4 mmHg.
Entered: 96 mmHg
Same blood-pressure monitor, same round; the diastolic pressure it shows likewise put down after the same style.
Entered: 71 mmHg
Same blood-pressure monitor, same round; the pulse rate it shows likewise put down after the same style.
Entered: 51 bpm
